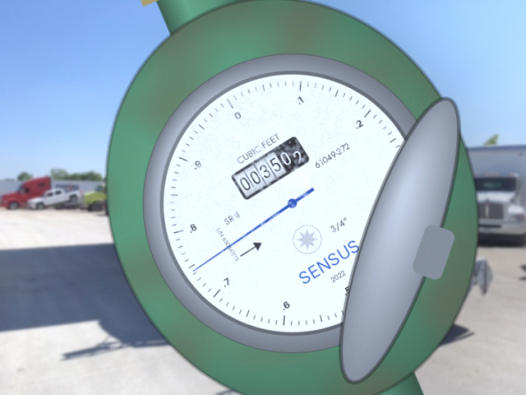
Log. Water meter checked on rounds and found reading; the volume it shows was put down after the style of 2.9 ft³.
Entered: 3501.74 ft³
